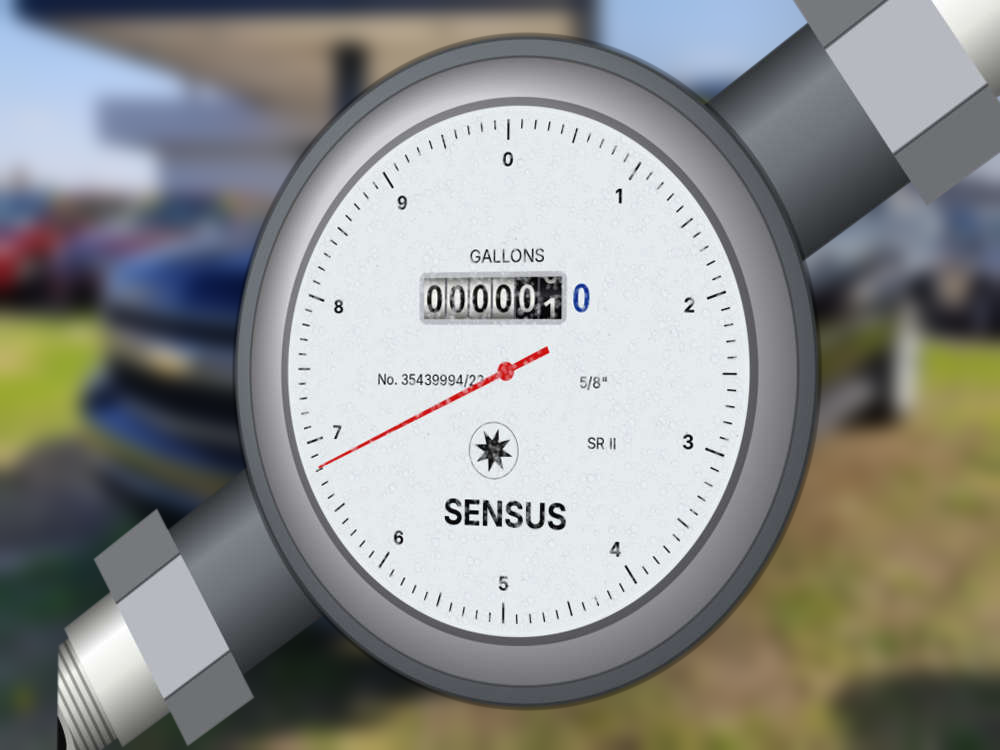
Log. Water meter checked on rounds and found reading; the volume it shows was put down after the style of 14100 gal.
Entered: 6.8 gal
